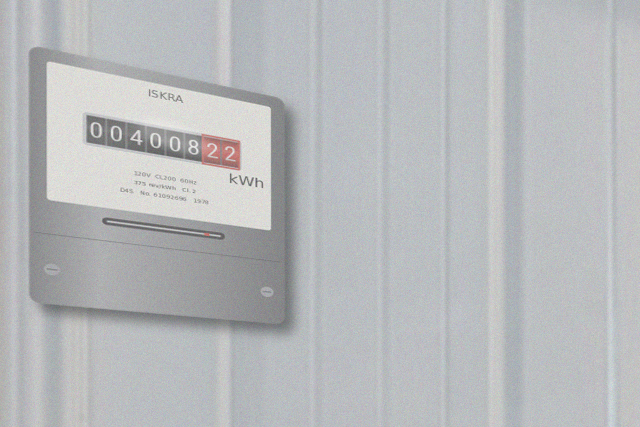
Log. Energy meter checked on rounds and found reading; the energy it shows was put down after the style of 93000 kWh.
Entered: 4008.22 kWh
